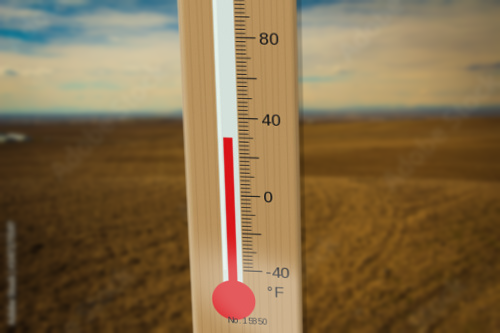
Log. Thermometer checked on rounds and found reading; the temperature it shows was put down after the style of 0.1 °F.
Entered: 30 °F
